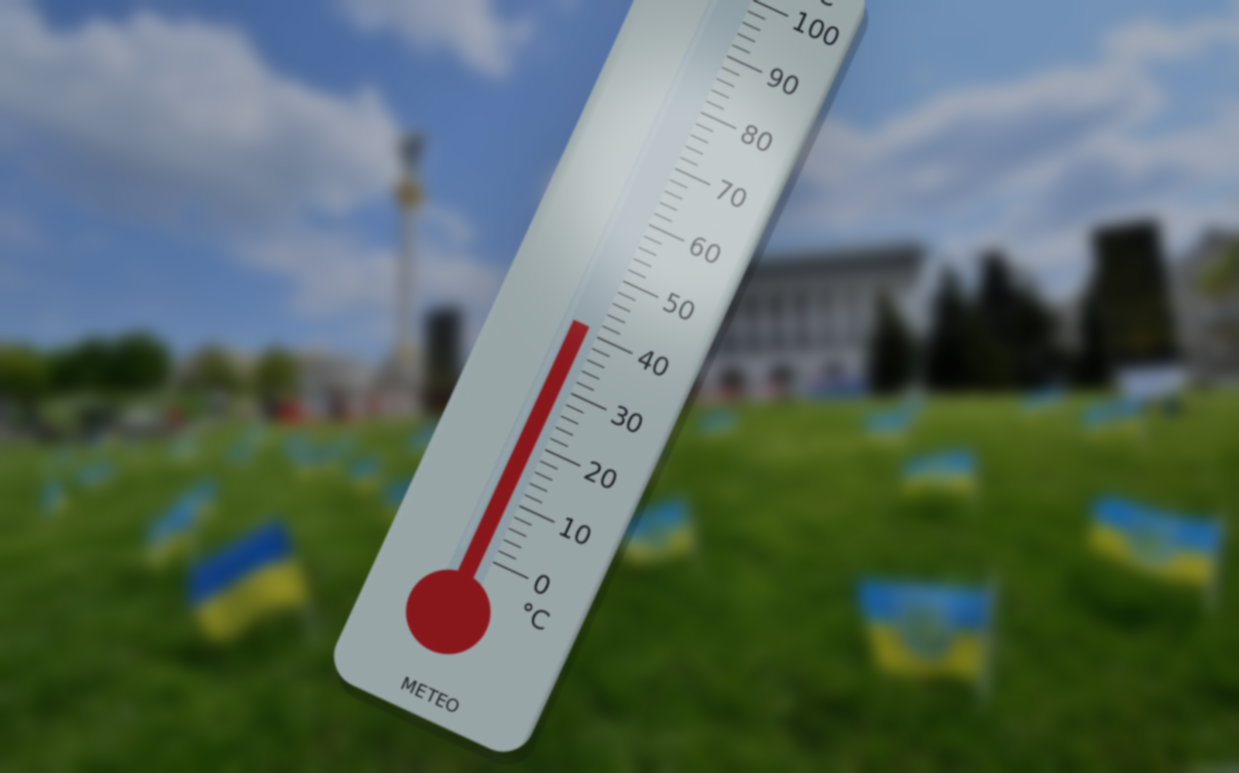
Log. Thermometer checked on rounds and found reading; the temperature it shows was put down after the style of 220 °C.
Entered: 41 °C
